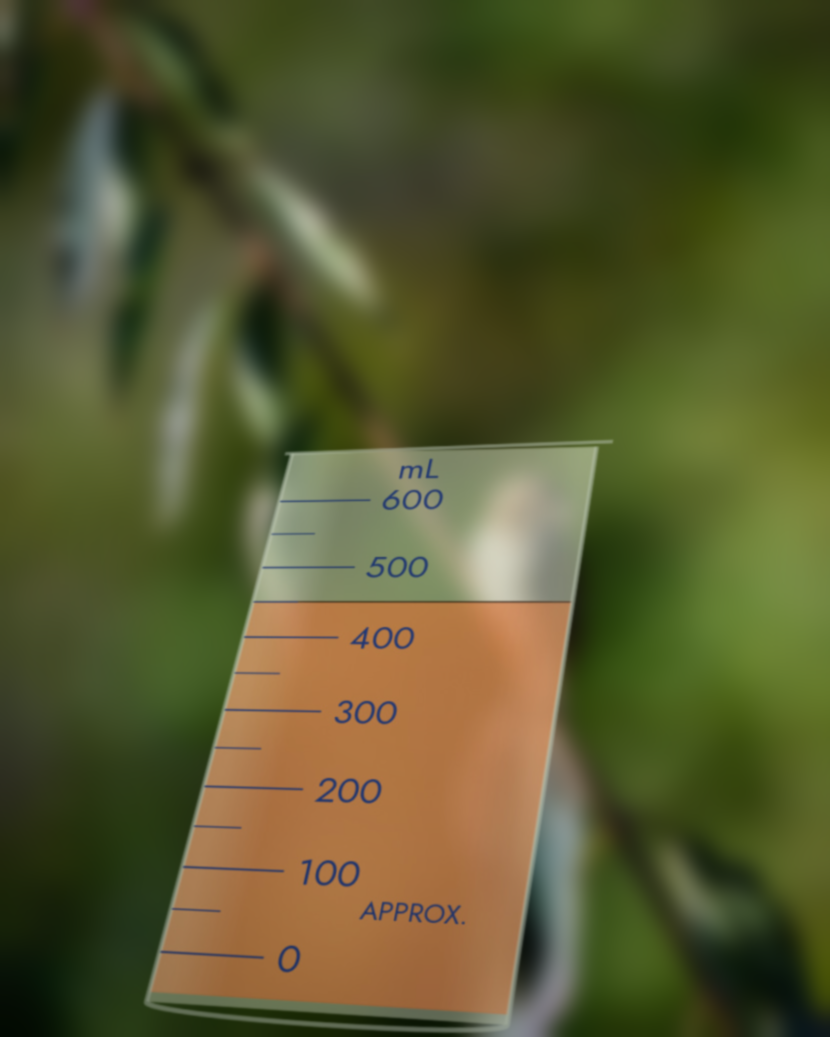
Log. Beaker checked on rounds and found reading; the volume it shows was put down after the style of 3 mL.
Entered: 450 mL
